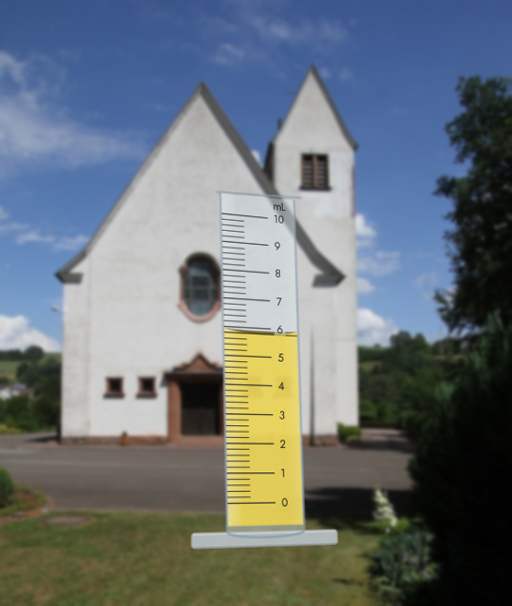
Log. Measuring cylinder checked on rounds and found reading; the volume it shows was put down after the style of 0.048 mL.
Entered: 5.8 mL
